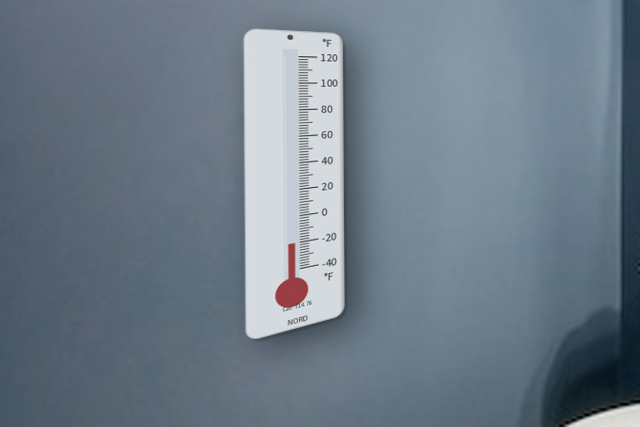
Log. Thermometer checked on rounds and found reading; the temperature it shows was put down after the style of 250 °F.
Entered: -20 °F
